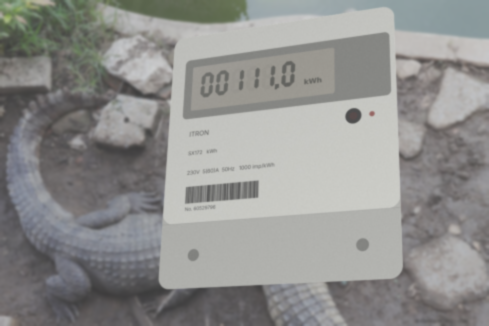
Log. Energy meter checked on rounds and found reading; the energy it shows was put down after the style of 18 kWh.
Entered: 111.0 kWh
